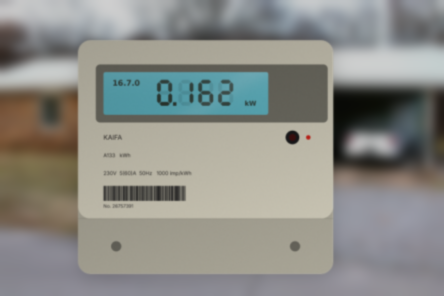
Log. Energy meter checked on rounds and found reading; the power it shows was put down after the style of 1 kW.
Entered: 0.162 kW
